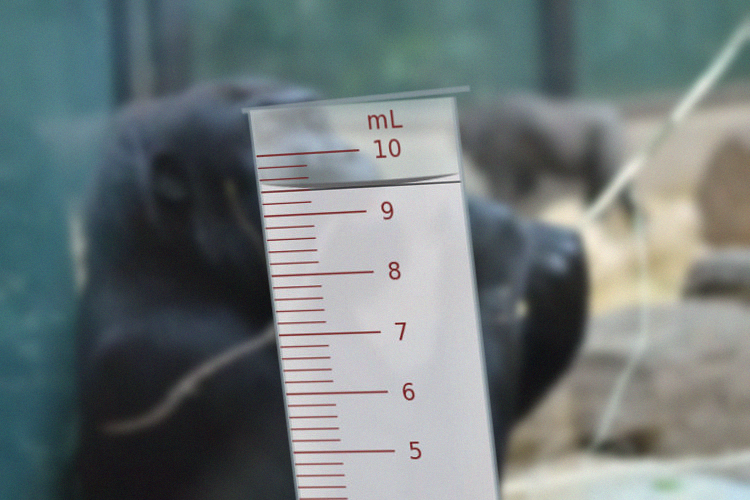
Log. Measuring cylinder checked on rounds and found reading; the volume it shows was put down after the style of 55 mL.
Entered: 9.4 mL
